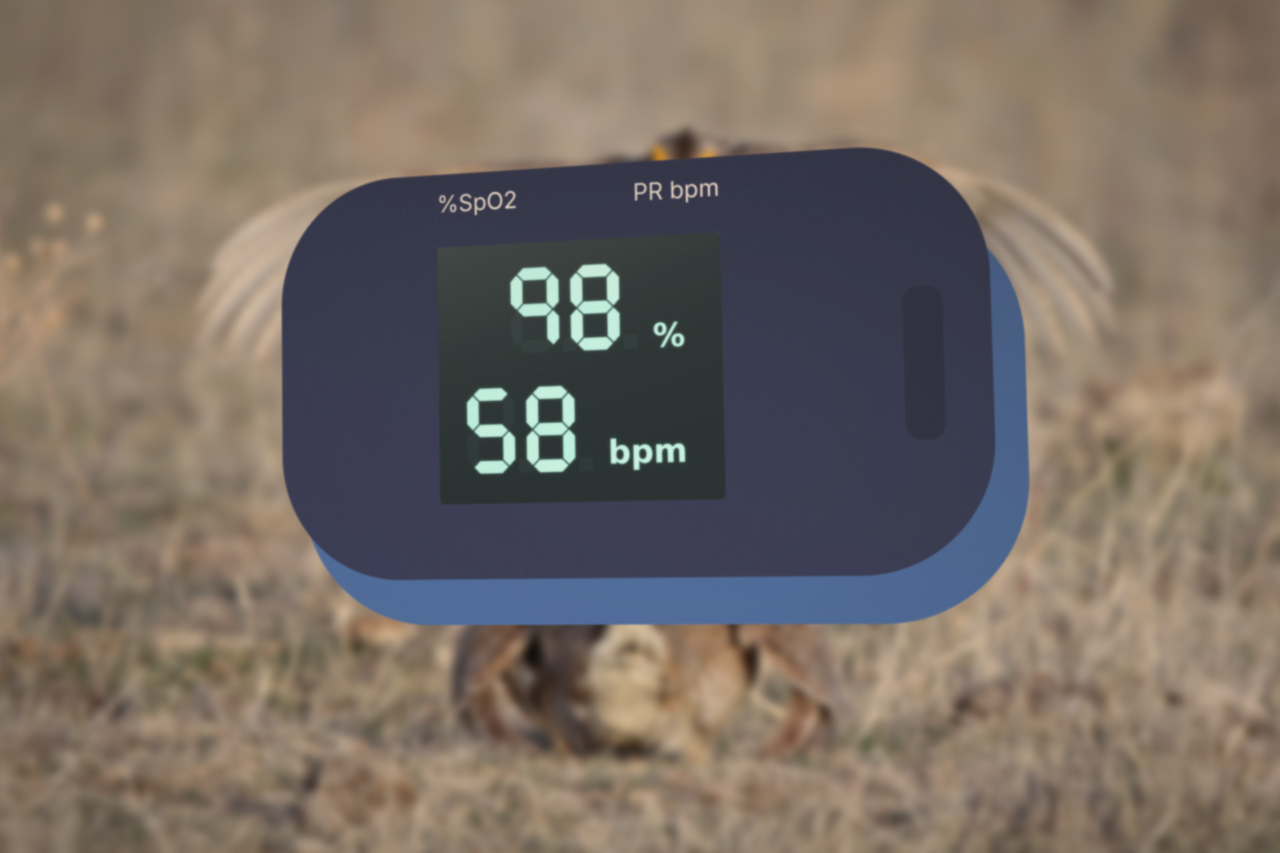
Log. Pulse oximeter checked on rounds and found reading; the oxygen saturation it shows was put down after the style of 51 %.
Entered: 98 %
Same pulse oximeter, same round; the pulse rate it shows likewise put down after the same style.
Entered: 58 bpm
